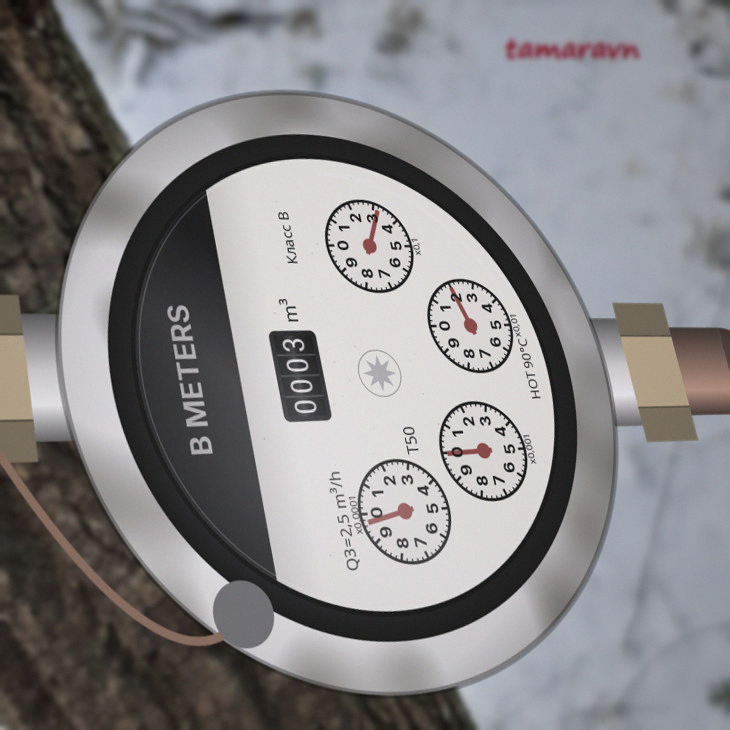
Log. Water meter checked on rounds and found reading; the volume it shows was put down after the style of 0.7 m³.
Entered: 3.3199 m³
